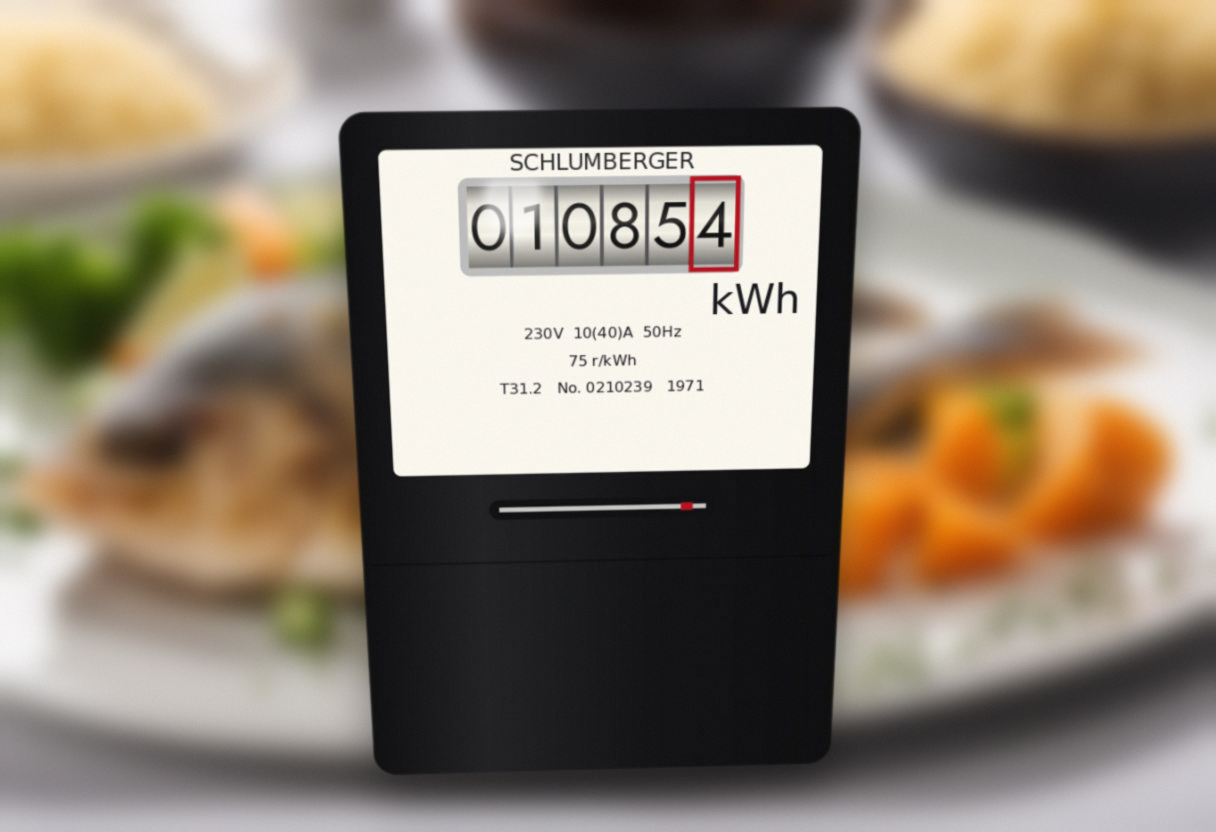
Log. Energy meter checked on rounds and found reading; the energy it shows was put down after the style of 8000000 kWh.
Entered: 1085.4 kWh
